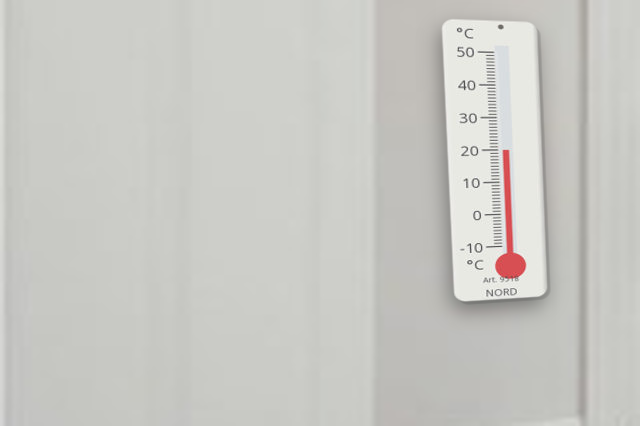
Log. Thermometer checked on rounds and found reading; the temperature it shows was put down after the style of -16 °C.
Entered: 20 °C
